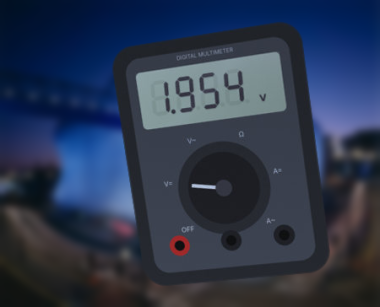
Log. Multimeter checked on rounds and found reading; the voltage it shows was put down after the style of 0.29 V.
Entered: 1.954 V
